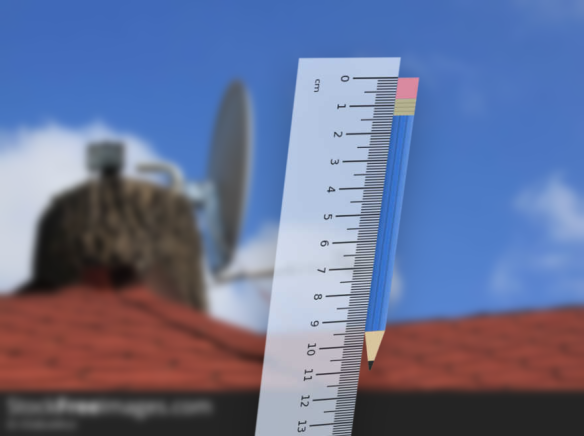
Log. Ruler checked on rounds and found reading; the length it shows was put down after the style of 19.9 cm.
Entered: 11 cm
